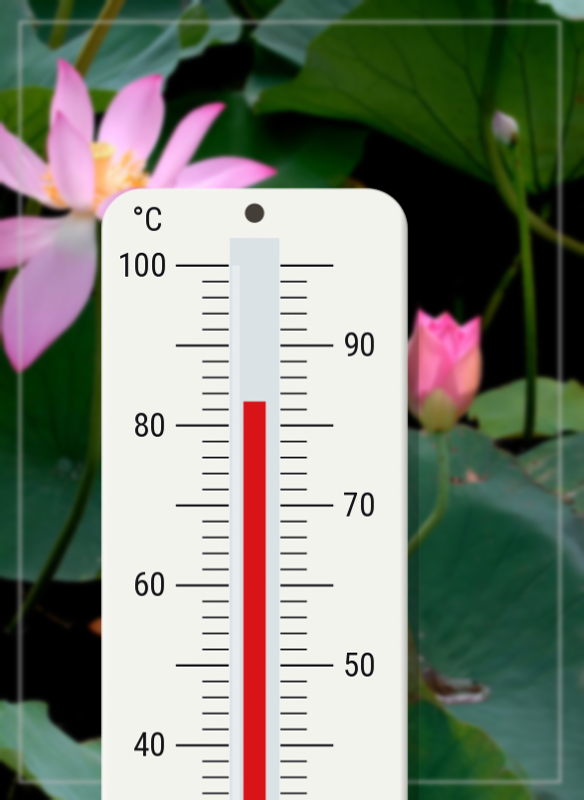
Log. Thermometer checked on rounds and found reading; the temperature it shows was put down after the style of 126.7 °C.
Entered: 83 °C
